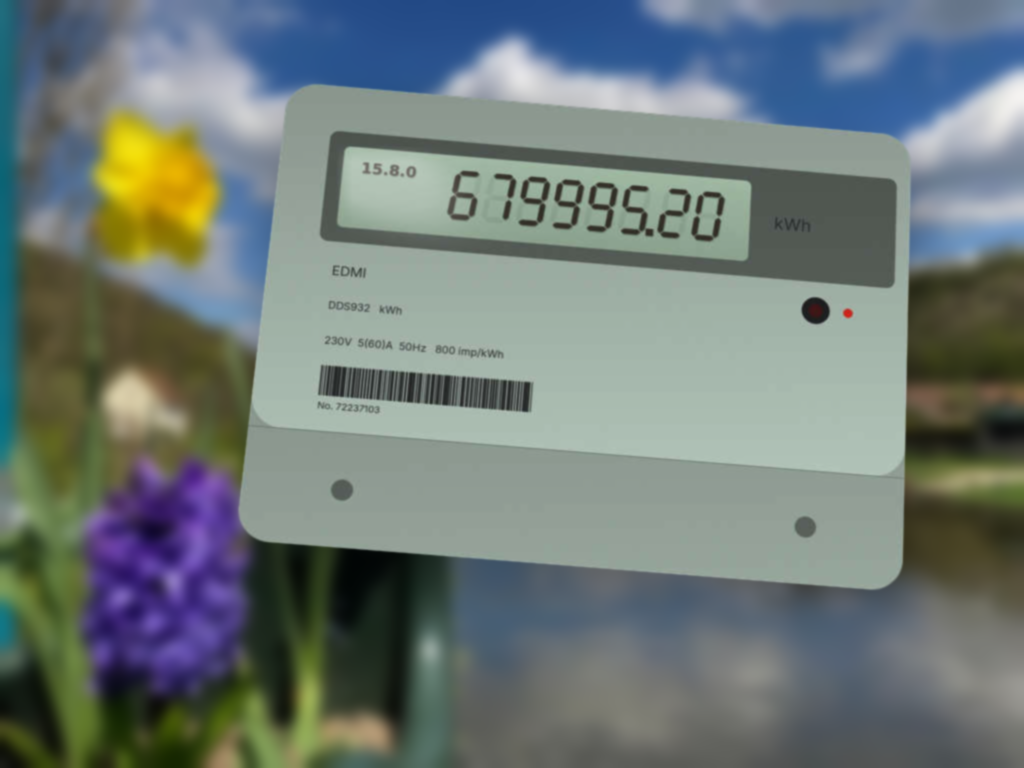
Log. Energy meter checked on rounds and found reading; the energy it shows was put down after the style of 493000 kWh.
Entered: 679995.20 kWh
